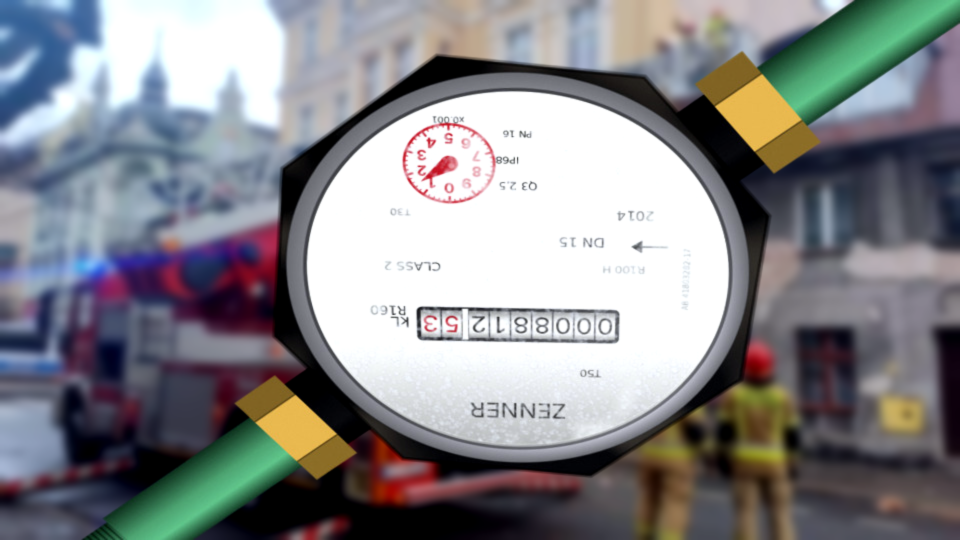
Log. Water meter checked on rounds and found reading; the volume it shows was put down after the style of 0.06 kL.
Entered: 8812.531 kL
